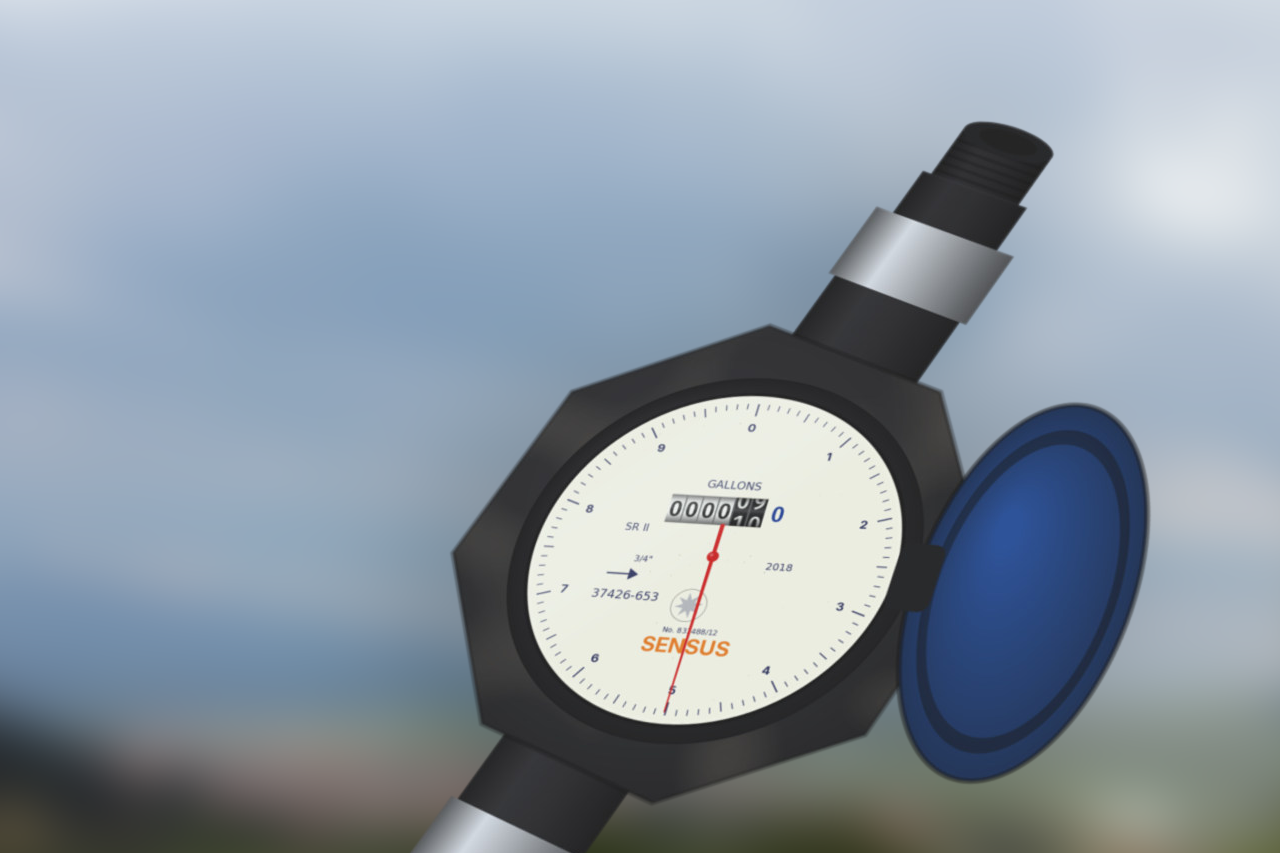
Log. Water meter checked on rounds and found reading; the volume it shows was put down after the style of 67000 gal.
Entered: 95.0 gal
